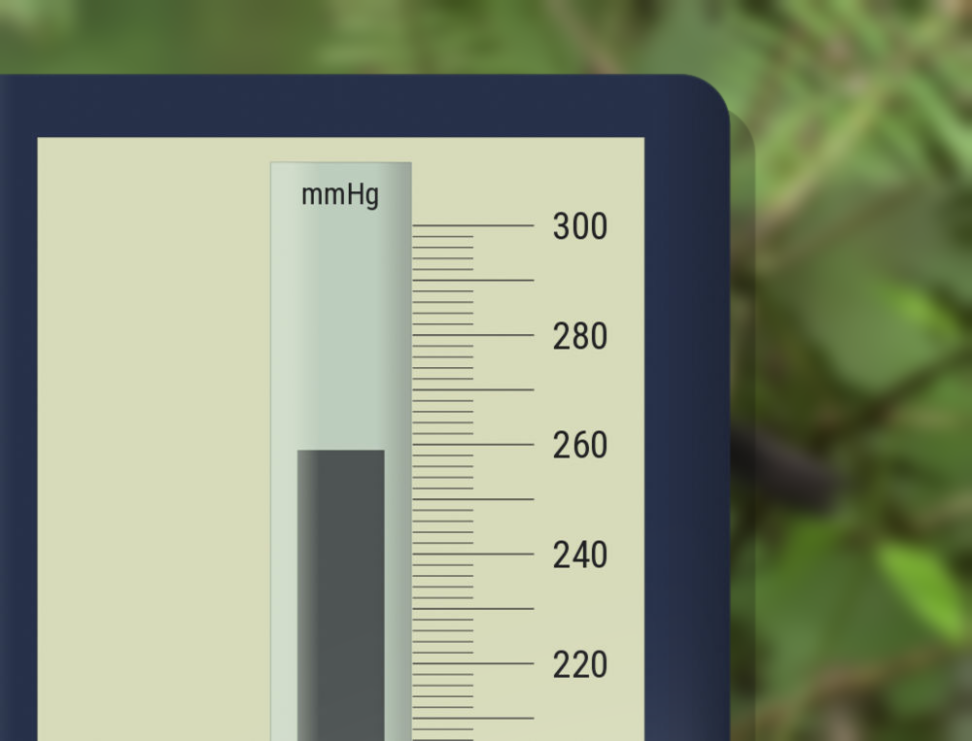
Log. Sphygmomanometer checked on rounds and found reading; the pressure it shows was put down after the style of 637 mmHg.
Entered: 259 mmHg
